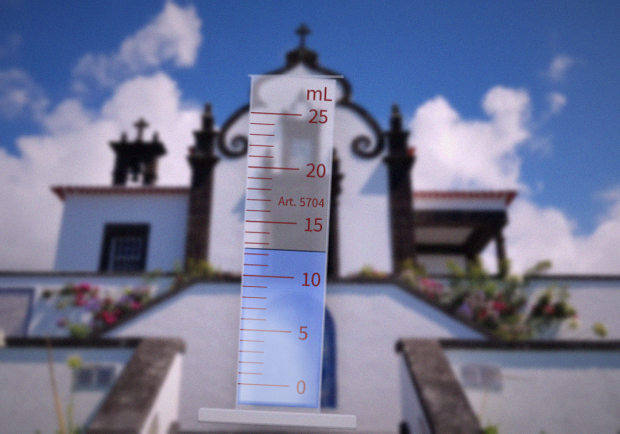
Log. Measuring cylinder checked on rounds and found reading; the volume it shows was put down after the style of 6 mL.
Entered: 12.5 mL
